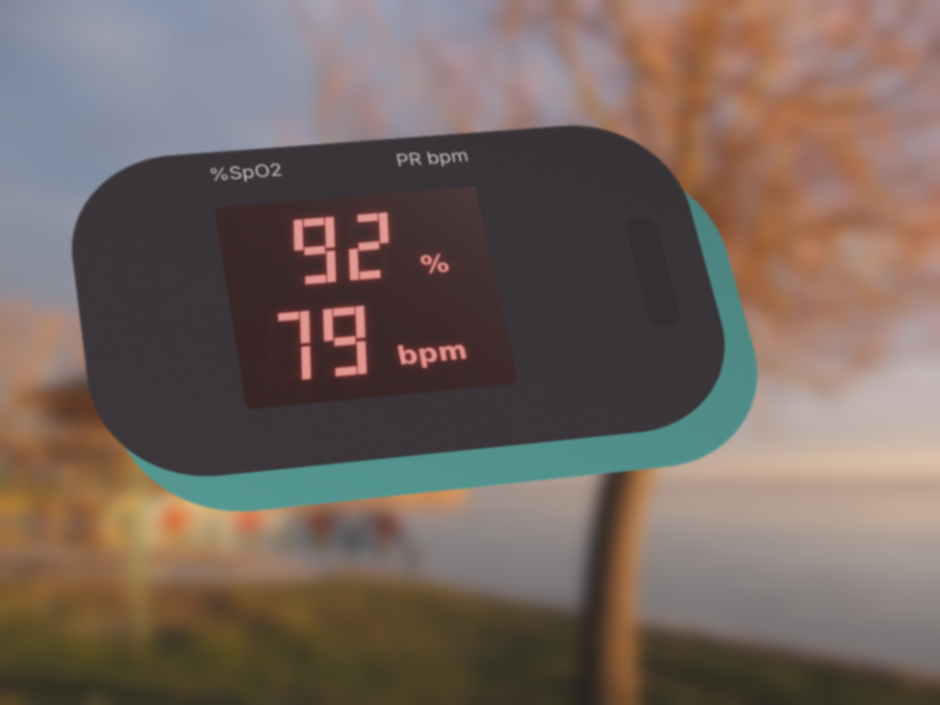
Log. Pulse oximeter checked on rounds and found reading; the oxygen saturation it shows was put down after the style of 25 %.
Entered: 92 %
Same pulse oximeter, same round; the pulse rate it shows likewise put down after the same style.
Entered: 79 bpm
